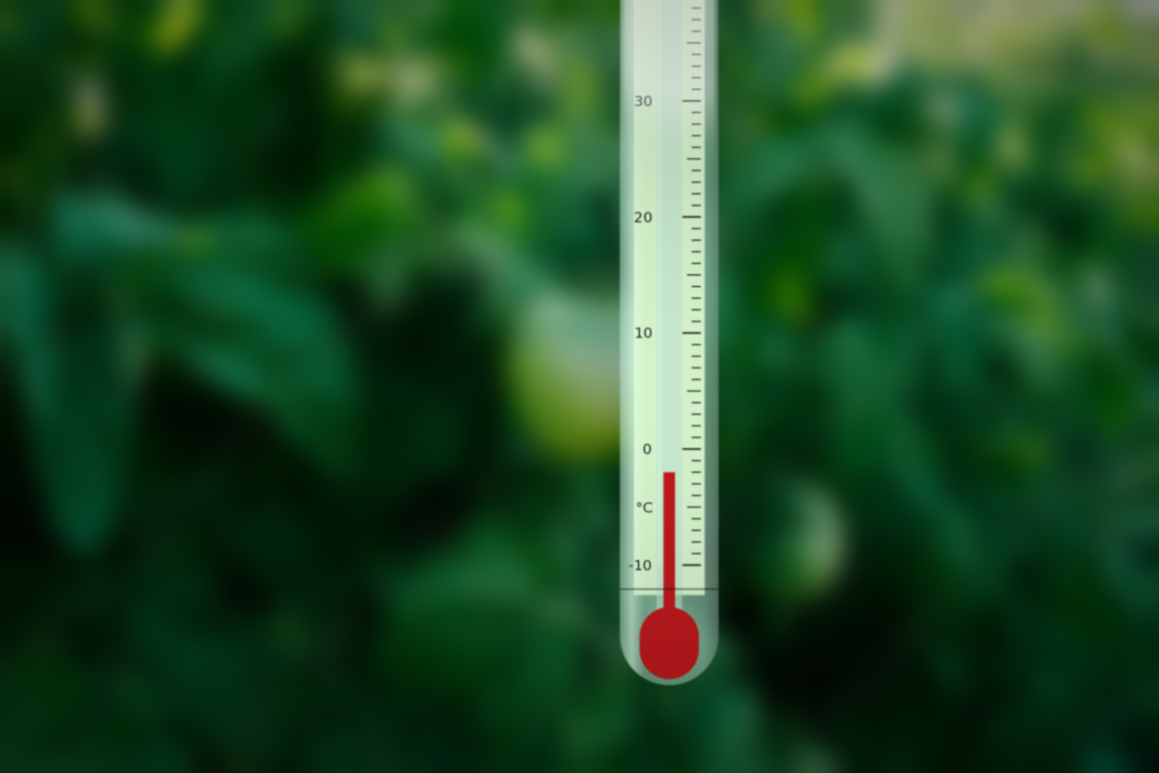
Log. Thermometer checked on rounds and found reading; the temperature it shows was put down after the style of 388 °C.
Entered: -2 °C
